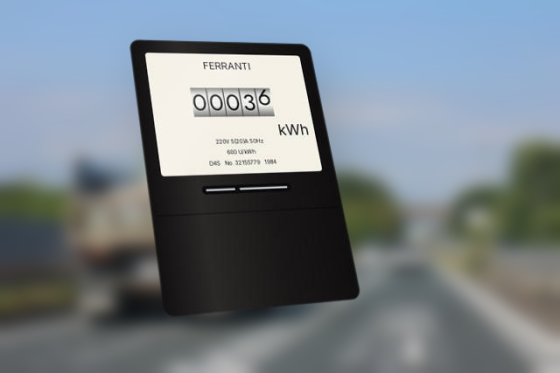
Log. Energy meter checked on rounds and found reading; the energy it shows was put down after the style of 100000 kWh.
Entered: 36 kWh
